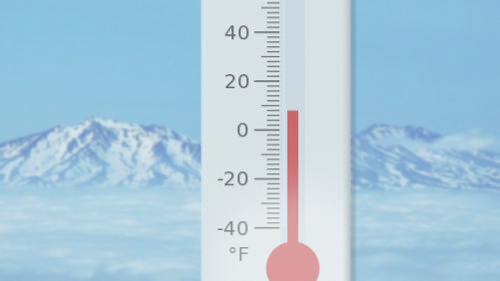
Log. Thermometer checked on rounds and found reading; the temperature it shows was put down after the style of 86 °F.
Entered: 8 °F
